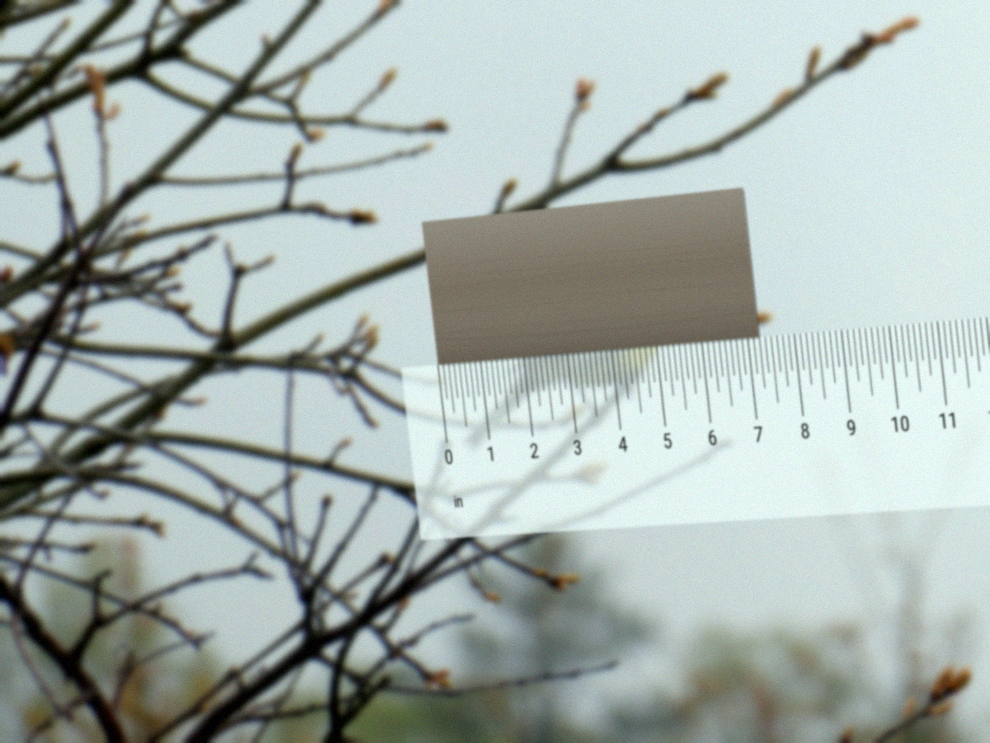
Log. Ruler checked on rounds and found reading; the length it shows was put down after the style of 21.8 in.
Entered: 7.25 in
